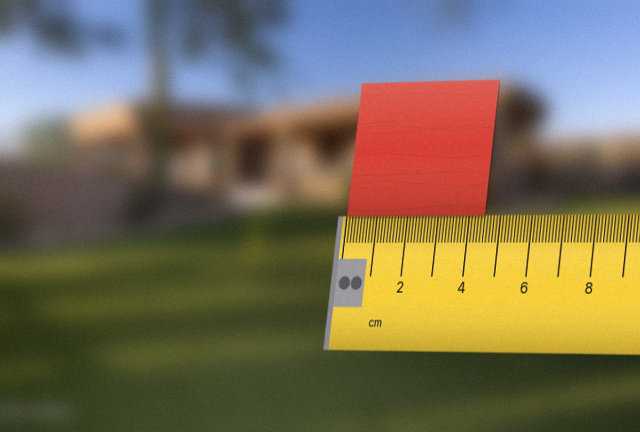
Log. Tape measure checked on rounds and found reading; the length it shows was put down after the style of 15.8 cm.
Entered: 4.5 cm
